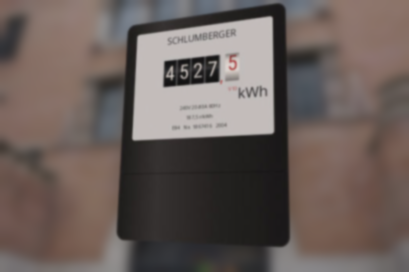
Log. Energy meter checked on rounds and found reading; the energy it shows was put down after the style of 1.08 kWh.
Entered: 4527.5 kWh
